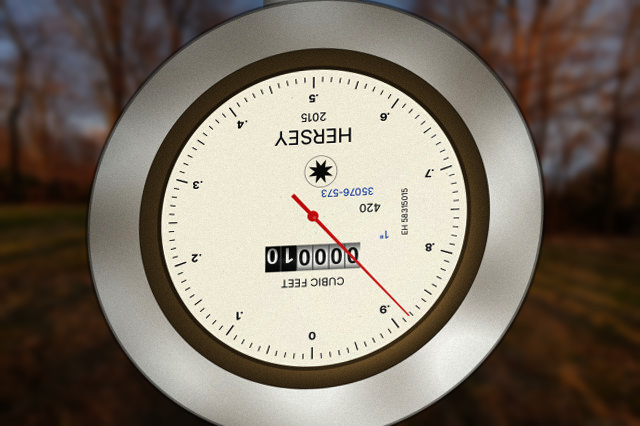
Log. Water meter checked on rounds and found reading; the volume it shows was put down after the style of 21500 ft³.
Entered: 9.88 ft³
